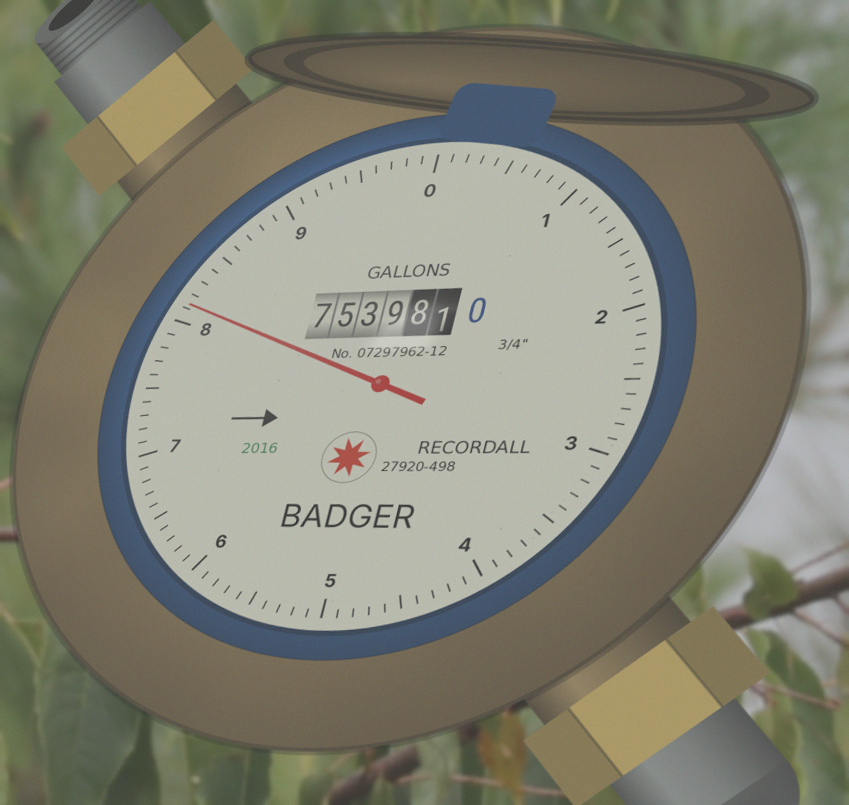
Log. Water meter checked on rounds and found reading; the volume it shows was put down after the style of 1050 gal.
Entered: 7539808.1 gal
